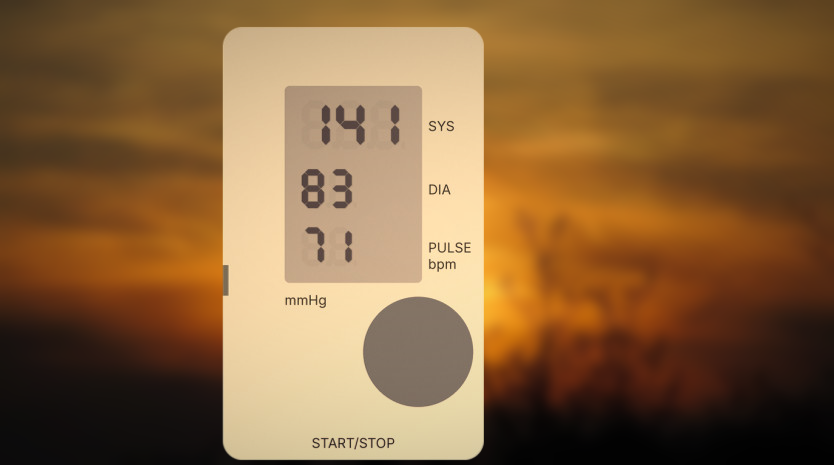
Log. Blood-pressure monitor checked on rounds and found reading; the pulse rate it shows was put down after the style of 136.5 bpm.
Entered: 71 bpm
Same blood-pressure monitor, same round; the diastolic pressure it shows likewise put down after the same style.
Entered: 83 mmHg
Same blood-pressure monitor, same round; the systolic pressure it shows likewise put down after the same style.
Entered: 141 mmHg
